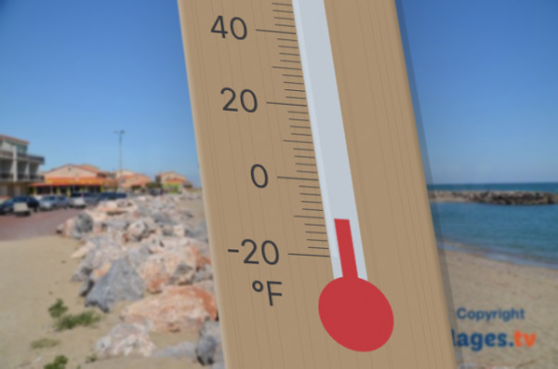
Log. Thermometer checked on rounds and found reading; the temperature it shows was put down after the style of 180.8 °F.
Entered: -10 °F
